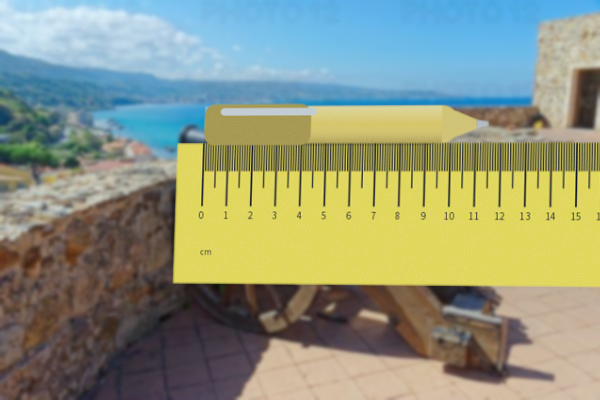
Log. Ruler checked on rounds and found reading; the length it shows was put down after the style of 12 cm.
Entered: 11.5 cm
